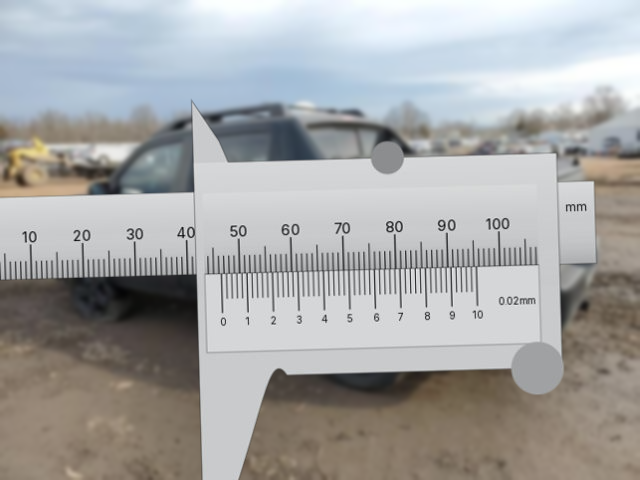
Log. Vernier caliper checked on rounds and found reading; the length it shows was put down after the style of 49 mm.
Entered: 46.5 mm
